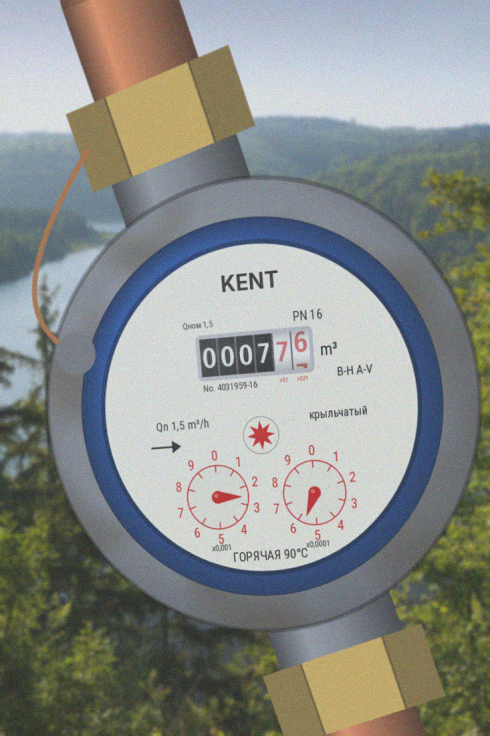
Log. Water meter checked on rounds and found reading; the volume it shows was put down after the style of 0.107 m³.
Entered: 7.7625 m³
